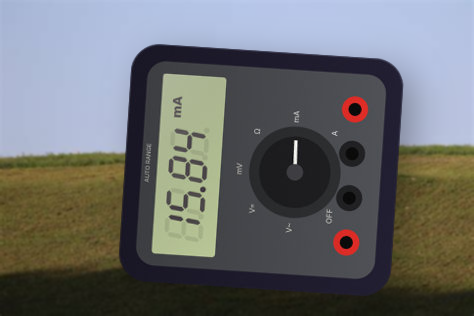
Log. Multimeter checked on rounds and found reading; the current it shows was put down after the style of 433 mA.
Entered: 15.84 mA
